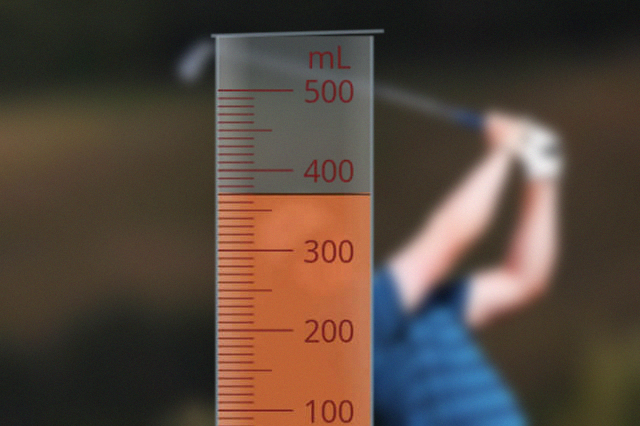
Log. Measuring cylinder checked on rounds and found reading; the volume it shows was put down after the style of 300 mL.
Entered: 370 mL
